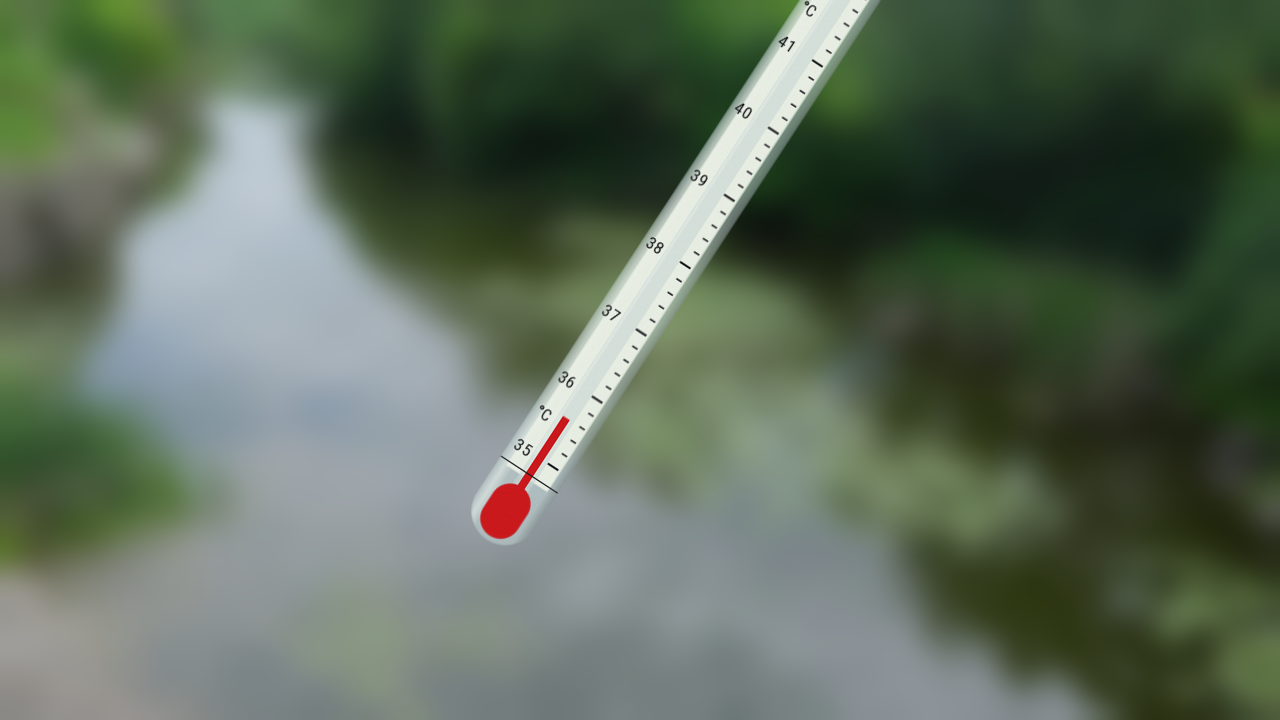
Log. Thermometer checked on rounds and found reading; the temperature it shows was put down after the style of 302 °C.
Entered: 35.6 °C
